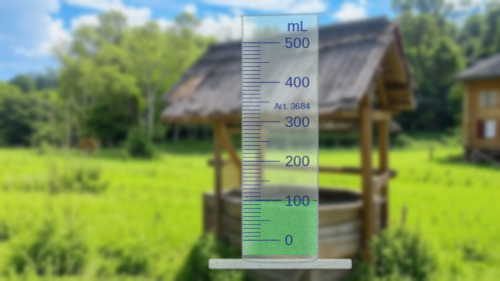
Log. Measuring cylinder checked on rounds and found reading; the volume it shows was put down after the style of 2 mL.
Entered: 100 mL
